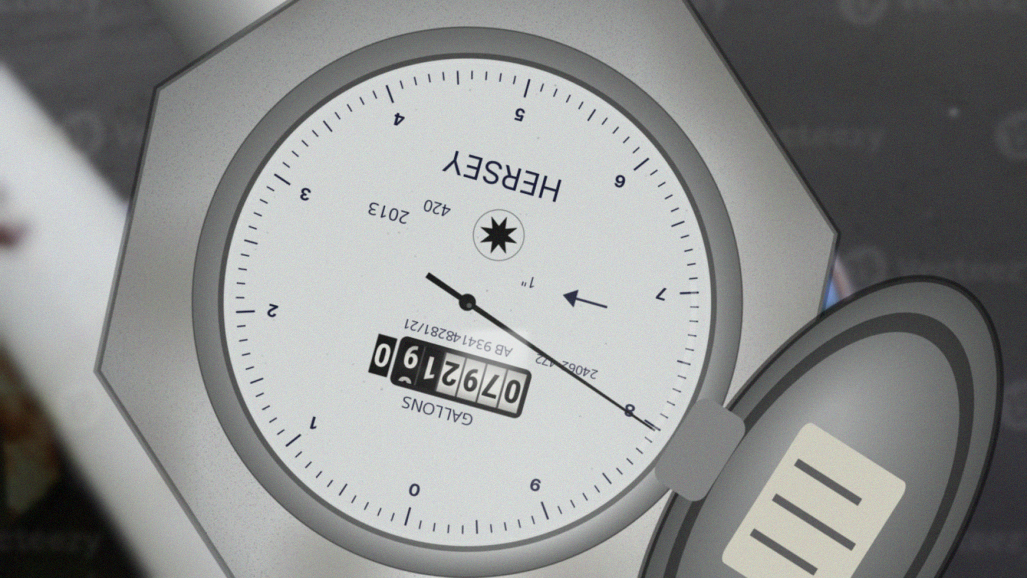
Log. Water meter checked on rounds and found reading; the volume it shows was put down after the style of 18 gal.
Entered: 792188.0 gal
